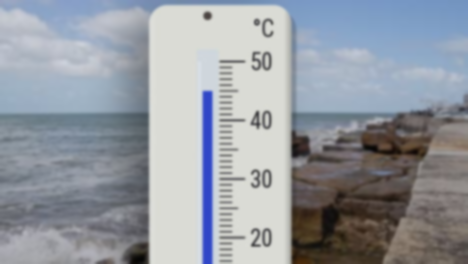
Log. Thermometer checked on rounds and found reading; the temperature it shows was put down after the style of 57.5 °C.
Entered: 45 °C
